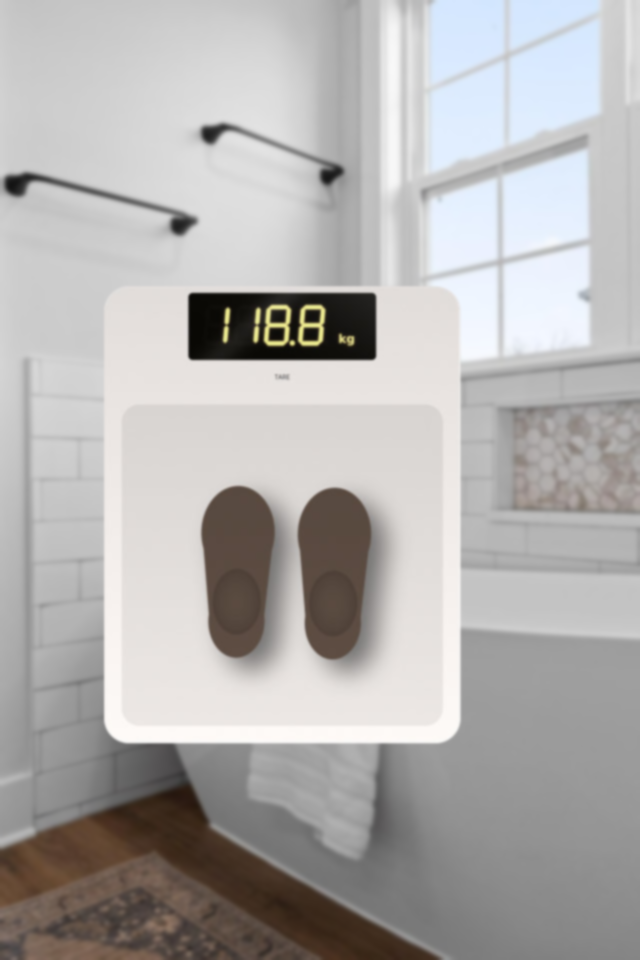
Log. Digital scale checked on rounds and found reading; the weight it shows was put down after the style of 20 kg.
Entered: 118.8 kg
